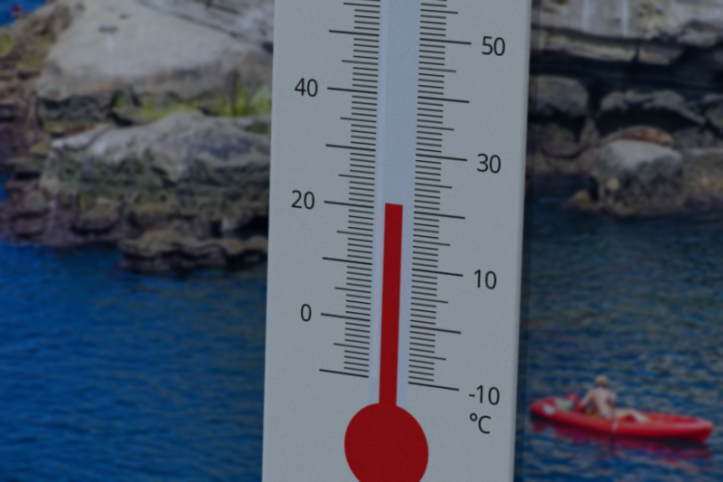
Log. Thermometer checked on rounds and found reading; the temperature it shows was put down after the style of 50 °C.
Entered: 21 °C
